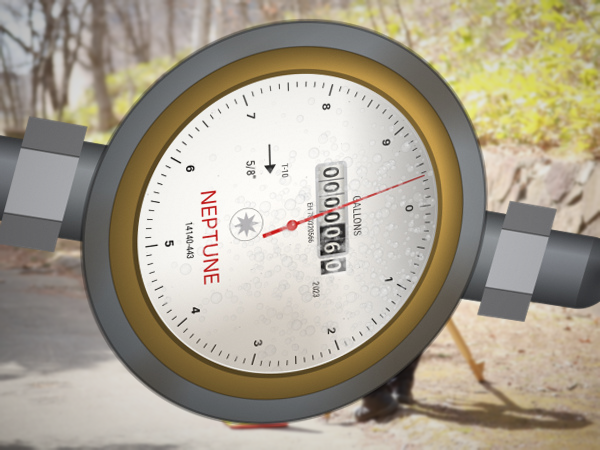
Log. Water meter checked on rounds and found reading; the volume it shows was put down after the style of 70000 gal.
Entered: 59.6 gal
